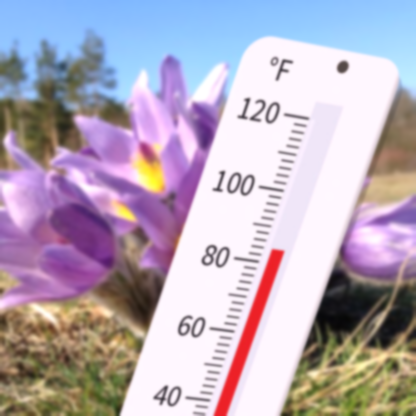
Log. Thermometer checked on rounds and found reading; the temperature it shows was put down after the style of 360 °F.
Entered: 84 °F
